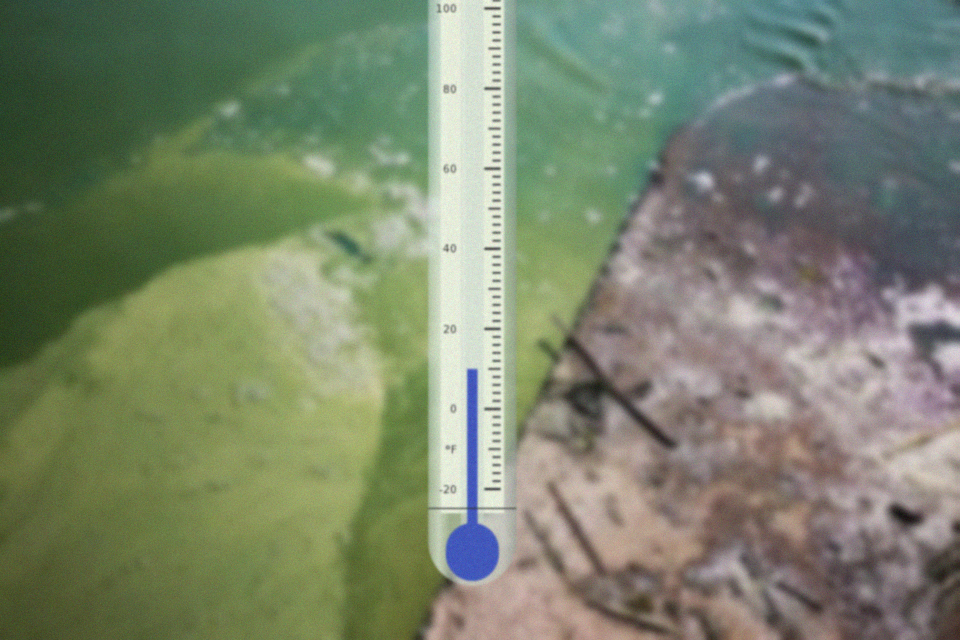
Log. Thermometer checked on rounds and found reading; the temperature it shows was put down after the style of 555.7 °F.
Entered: 10 °F
